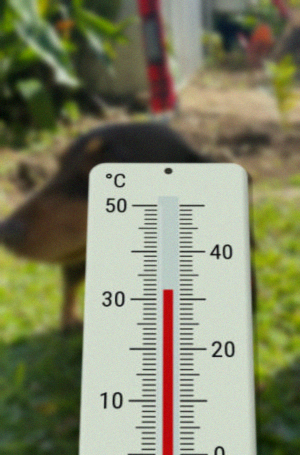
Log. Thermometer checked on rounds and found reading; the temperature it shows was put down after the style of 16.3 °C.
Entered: 32 °C
